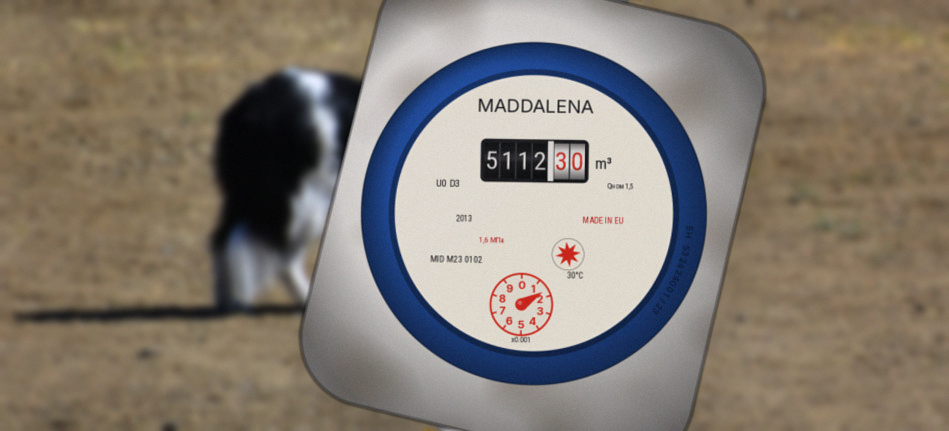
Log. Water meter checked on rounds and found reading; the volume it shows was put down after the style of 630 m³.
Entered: 5112.301 m³
